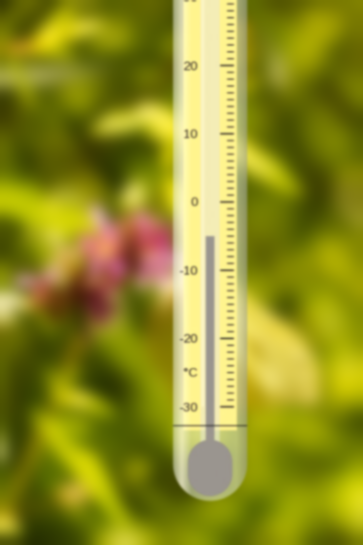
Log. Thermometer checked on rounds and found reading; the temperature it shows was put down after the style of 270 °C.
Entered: -5 °C
